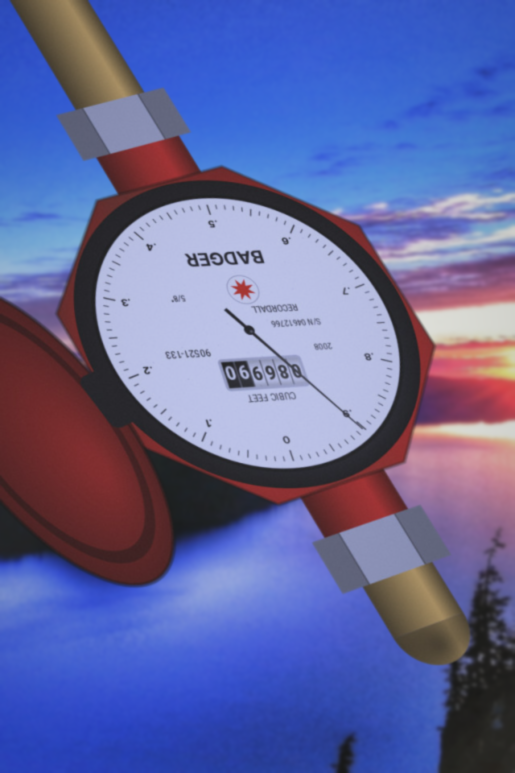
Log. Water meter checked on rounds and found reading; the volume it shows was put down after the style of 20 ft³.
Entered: 86989.90 ft³
